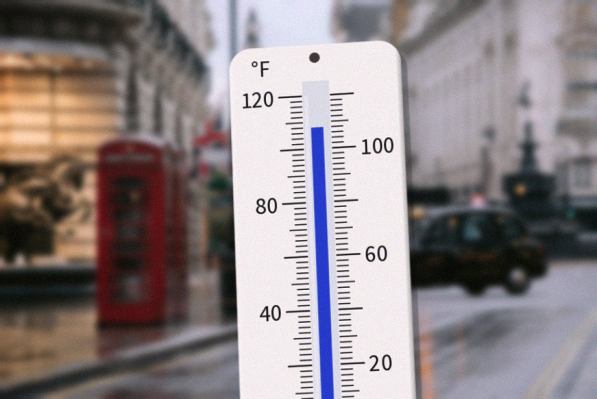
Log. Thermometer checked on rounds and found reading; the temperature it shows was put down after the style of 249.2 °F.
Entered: 108 °F
